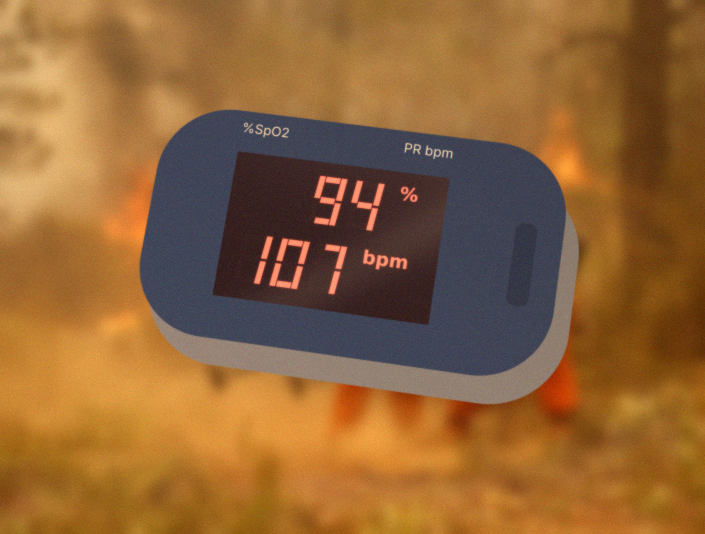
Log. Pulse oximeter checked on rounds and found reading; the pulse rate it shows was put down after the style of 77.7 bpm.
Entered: 107 bpm
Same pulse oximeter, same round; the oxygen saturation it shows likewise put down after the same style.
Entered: 94 %
